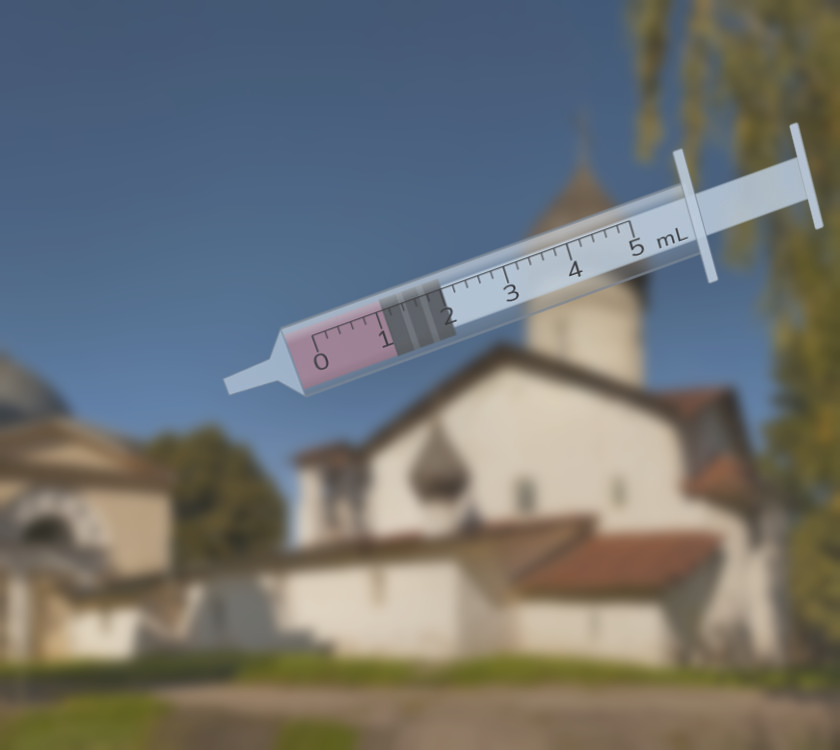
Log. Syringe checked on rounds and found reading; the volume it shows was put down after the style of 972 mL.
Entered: 1.1 mL
